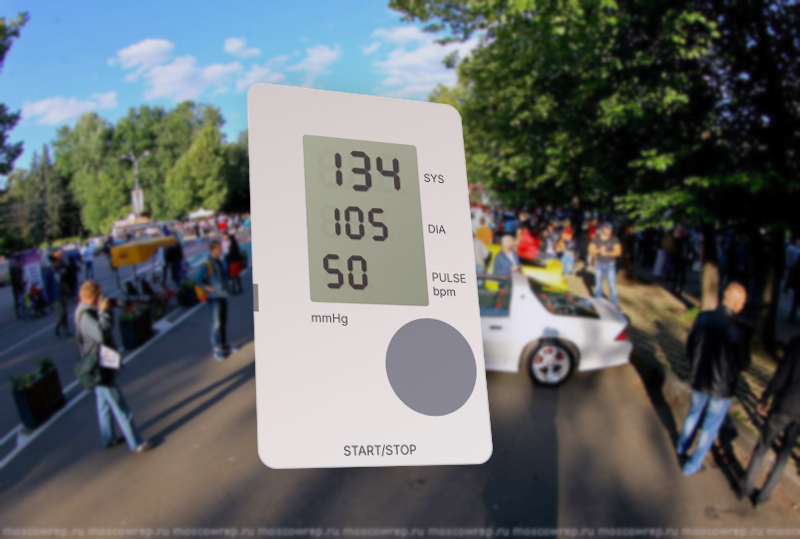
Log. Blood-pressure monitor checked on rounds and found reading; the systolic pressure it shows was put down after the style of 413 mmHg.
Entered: 134 mmHg
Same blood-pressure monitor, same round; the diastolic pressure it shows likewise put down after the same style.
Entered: 105 mmHg
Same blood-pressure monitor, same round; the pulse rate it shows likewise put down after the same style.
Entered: 50 bpm
